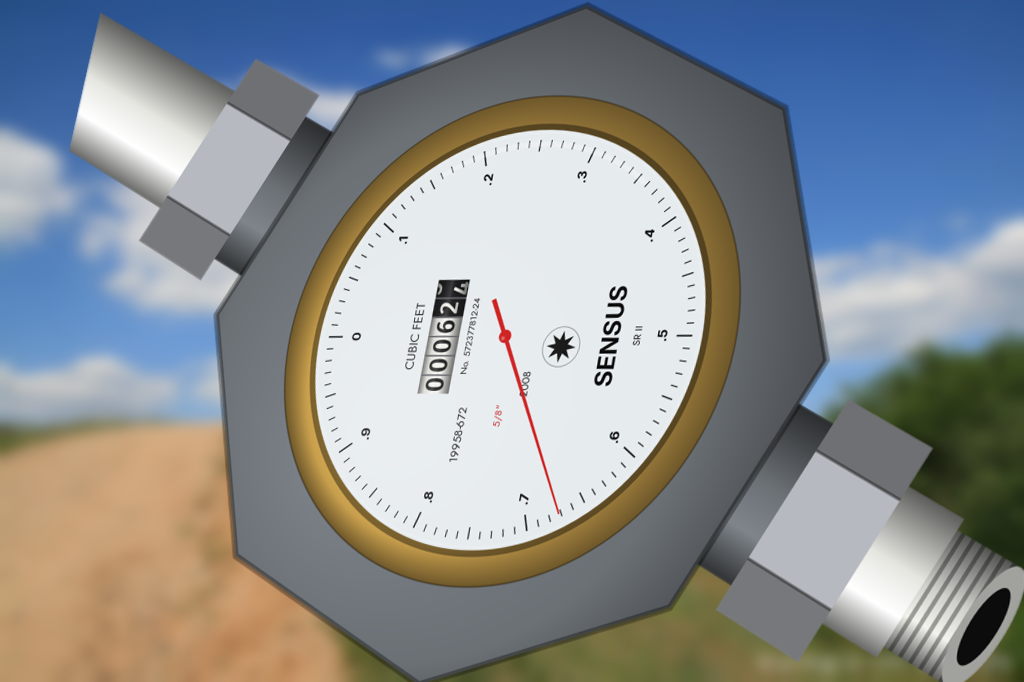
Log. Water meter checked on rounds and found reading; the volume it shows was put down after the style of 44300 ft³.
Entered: 623.67 ft³
